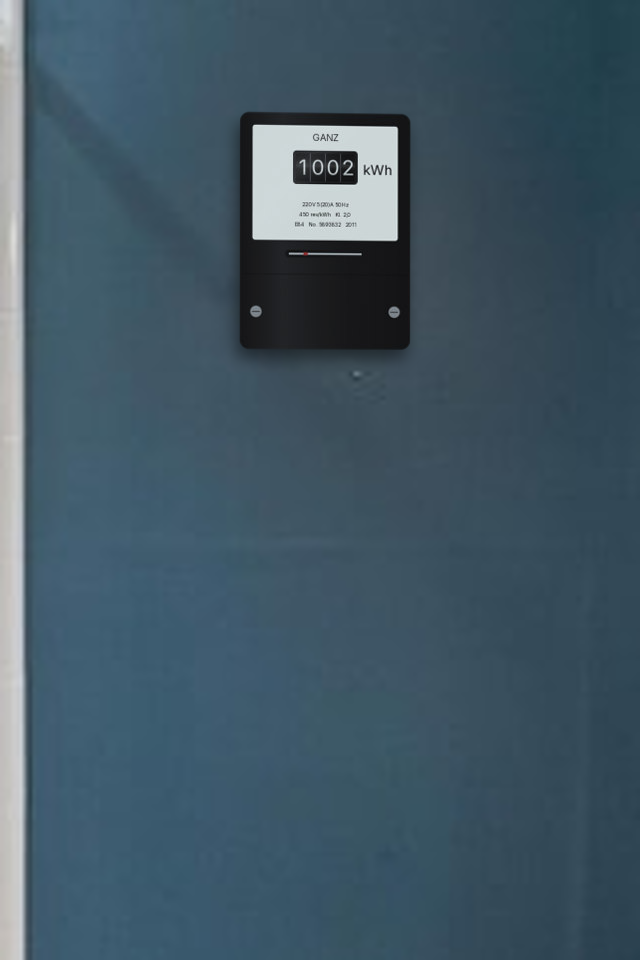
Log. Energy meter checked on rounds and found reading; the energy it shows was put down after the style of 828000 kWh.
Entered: 1002 kWh
